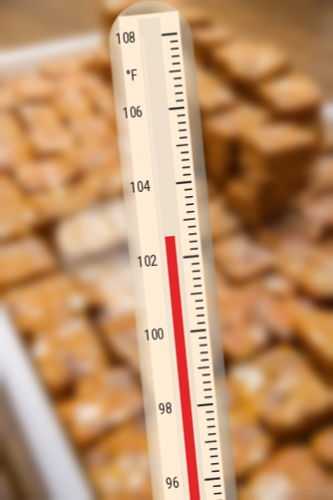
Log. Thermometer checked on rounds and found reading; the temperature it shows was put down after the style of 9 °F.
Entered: 102.6 °F
